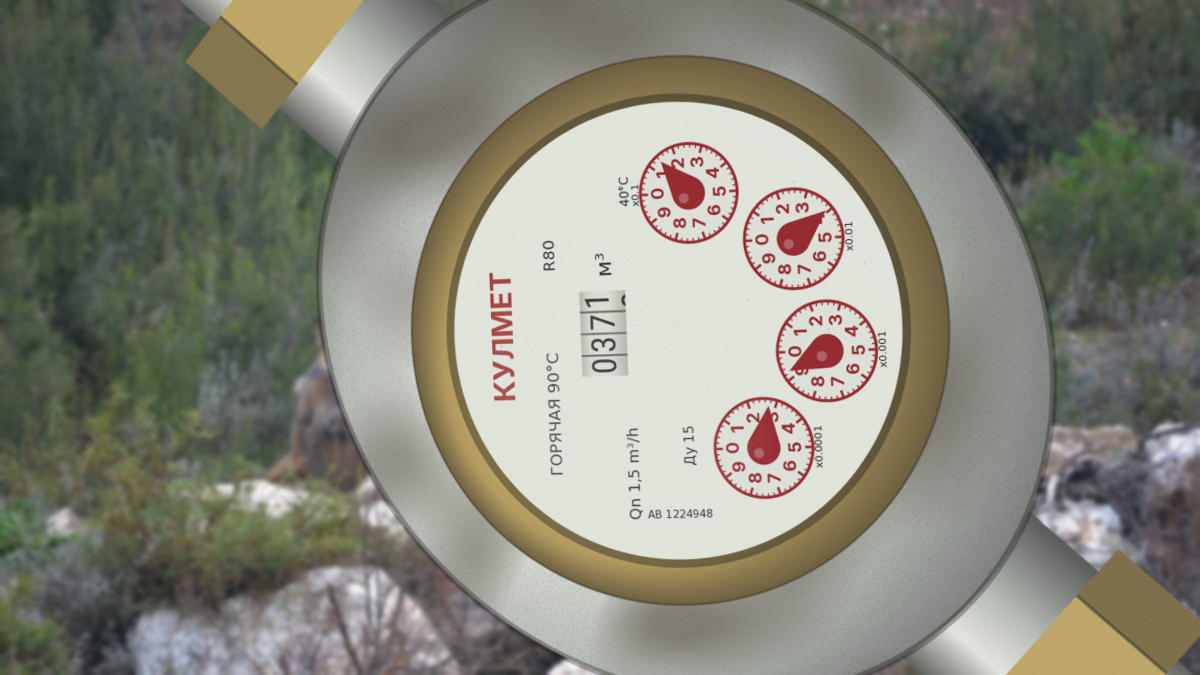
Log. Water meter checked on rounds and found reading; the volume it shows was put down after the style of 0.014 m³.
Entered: 371.1392 m³
